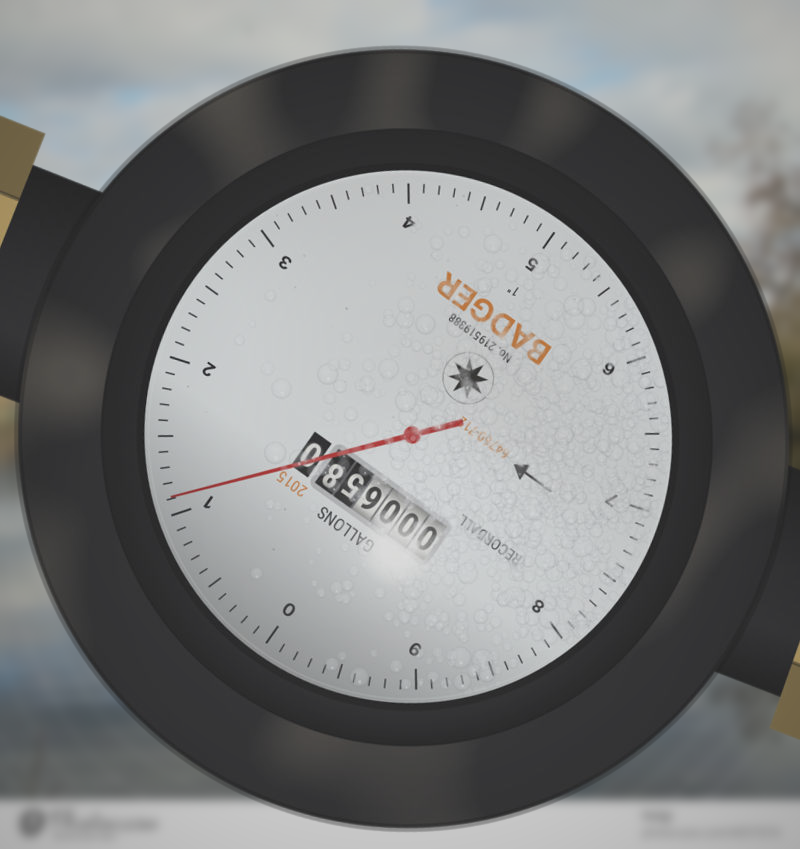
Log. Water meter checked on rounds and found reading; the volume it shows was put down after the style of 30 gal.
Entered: 6581.1 gal
